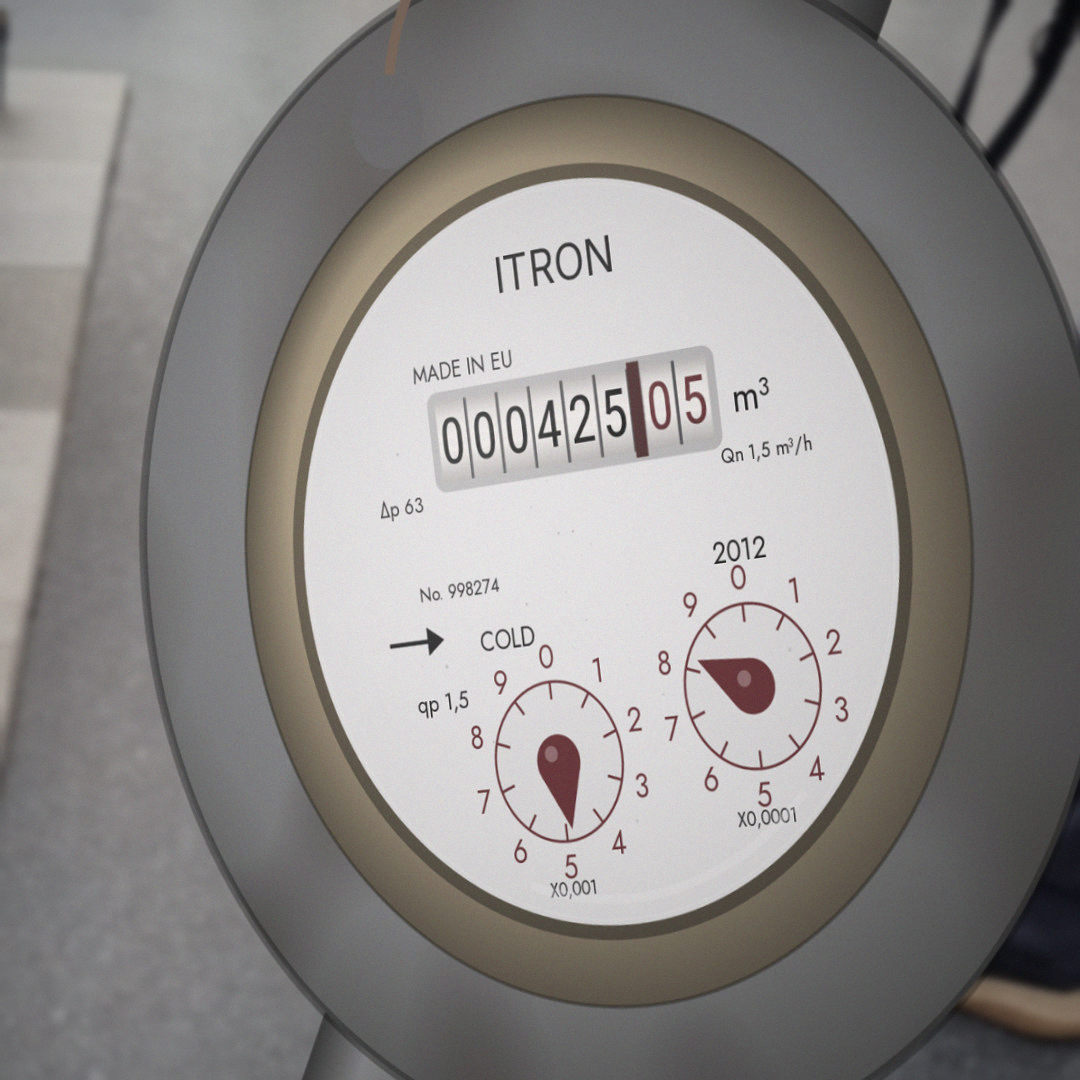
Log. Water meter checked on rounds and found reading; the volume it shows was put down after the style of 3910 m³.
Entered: 425.0548 m³
